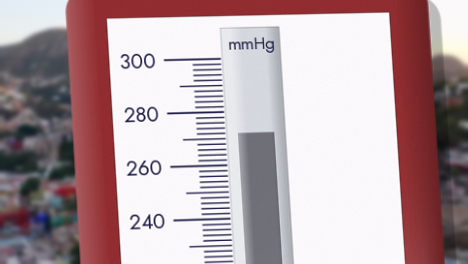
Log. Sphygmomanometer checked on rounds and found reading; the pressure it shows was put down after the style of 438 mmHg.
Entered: 272 mmHg
